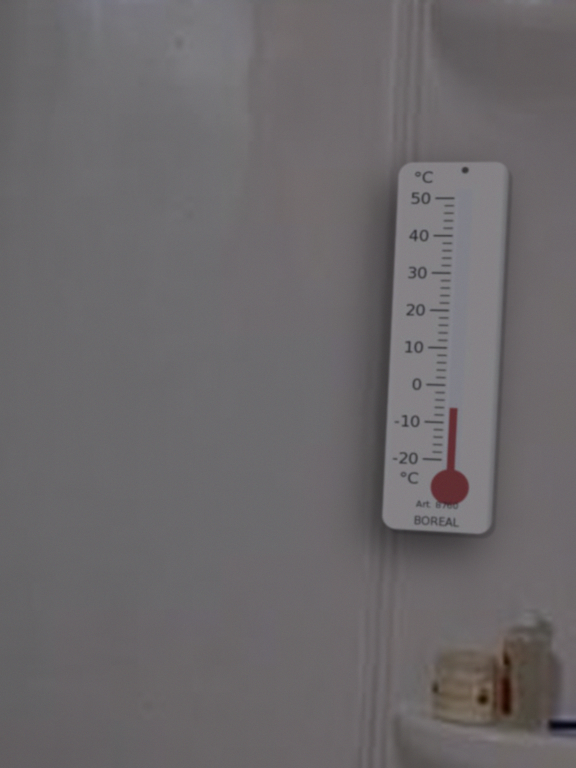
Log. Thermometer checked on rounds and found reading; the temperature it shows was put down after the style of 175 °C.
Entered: -6 °C
